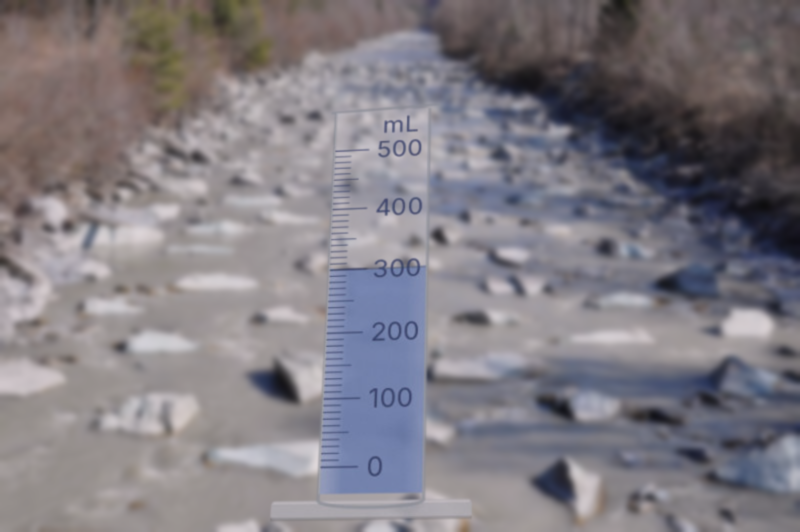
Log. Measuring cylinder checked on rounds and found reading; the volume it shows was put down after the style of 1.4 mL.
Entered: 300 mL
